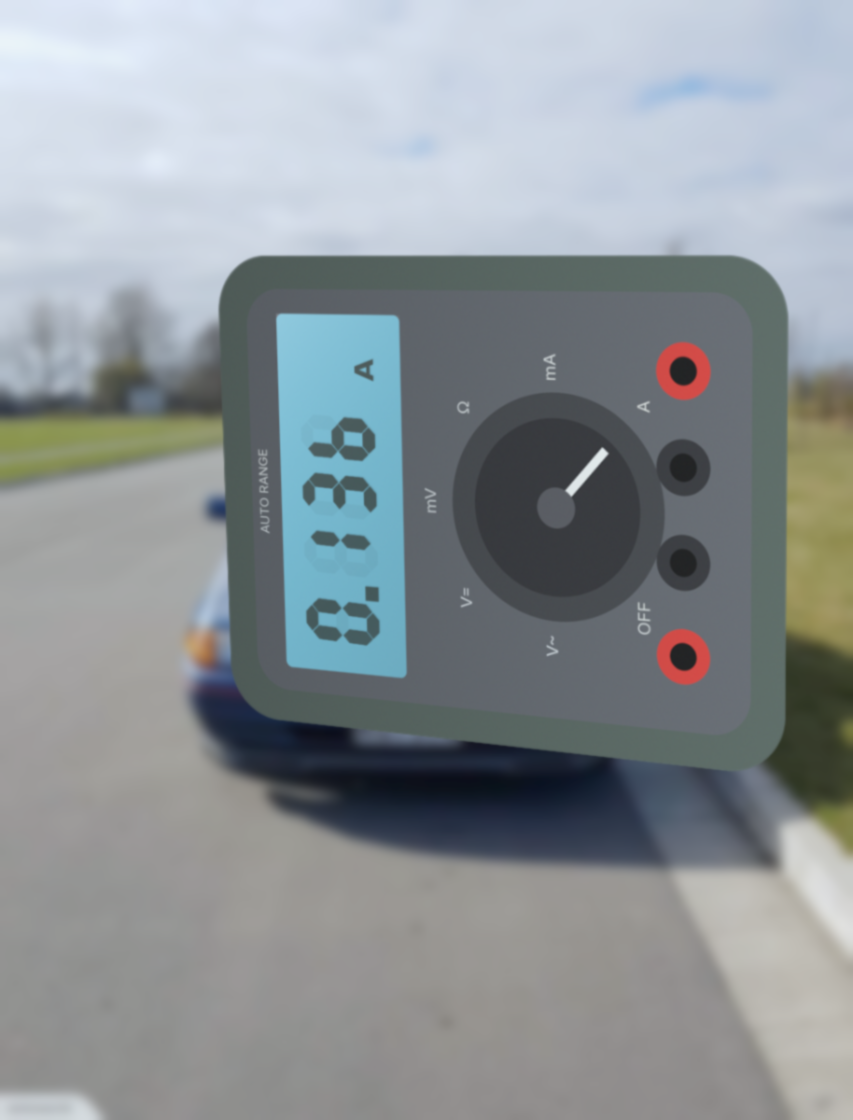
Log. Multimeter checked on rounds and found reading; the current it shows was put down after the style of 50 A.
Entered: 0.136 A
